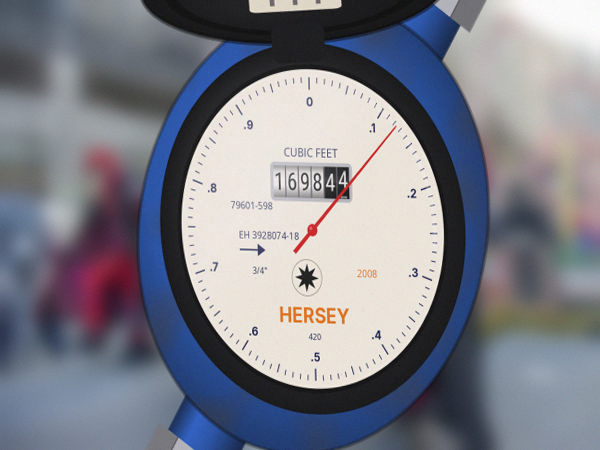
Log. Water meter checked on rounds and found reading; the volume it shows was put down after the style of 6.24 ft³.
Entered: 169844.12 ft³
